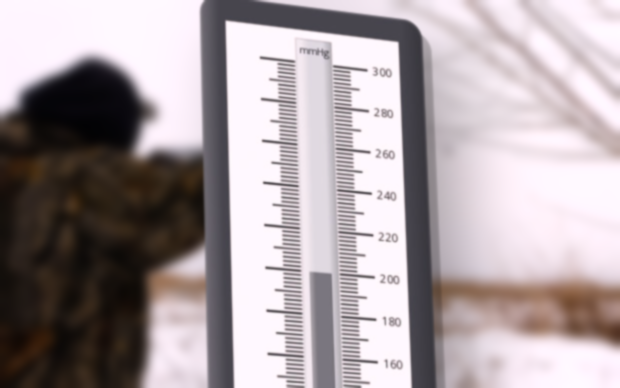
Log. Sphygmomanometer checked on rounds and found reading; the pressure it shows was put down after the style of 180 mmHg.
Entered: 200 mmHg
